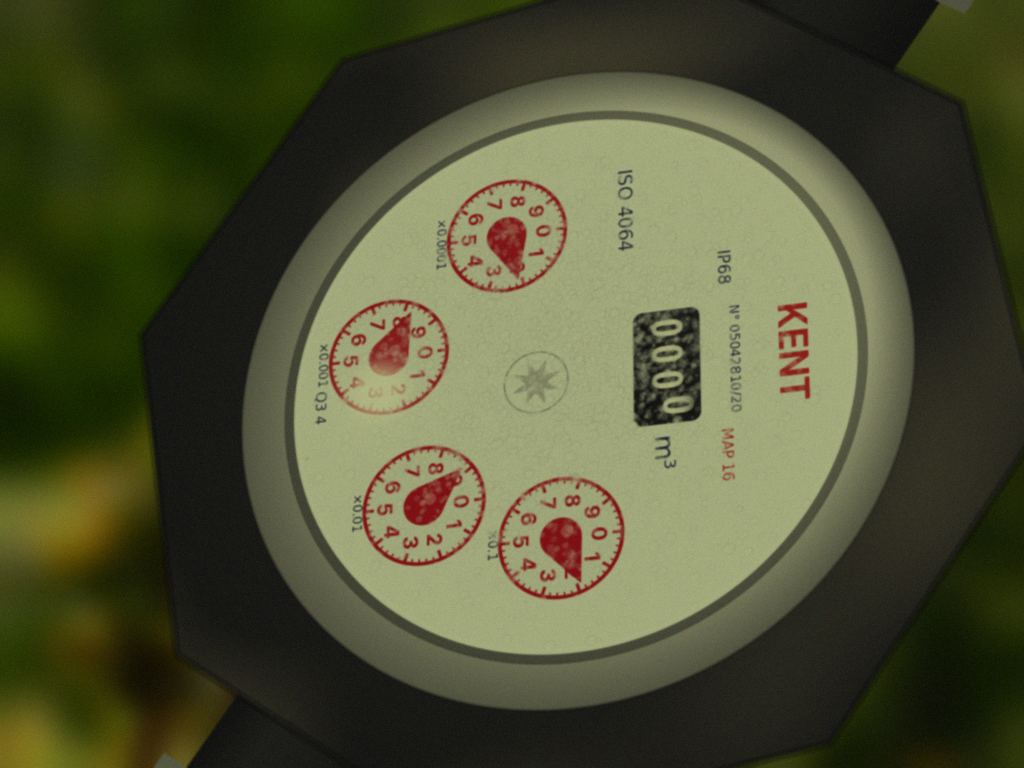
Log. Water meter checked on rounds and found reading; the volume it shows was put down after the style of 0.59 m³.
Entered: 0.1882 m³
